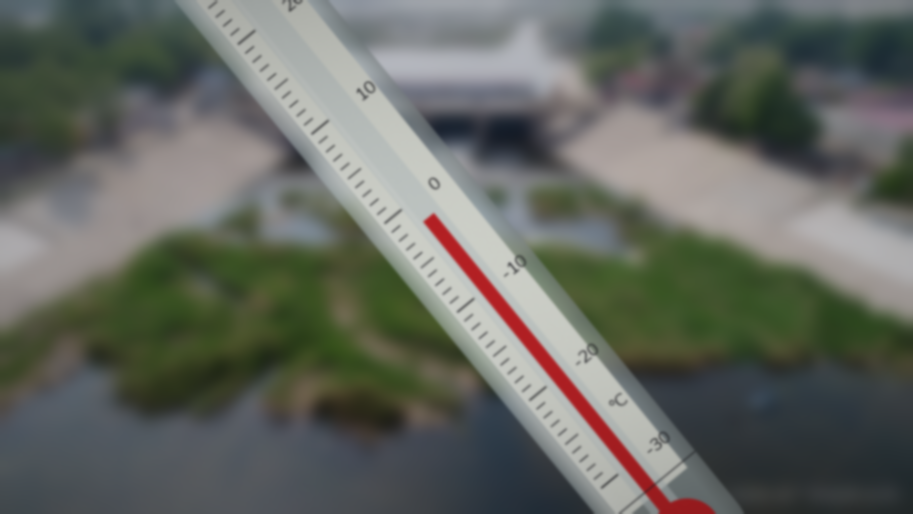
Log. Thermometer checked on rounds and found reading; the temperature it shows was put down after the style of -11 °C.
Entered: -2 °C
